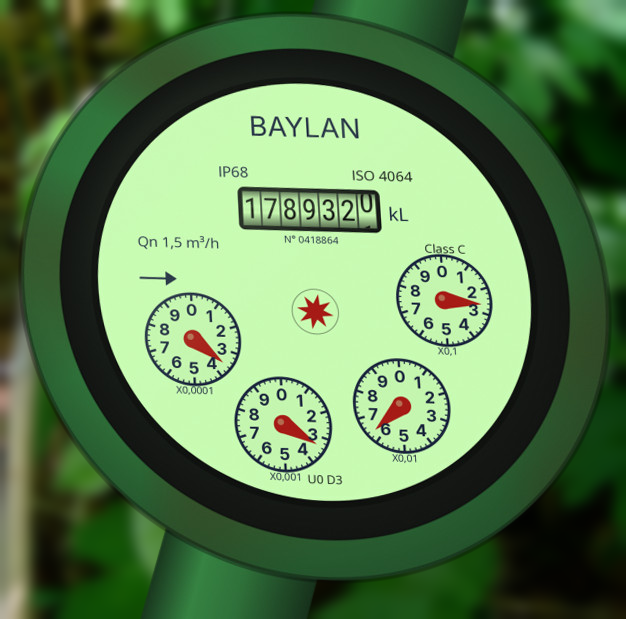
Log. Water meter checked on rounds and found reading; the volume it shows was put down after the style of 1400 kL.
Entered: 1789320.2633 kL
